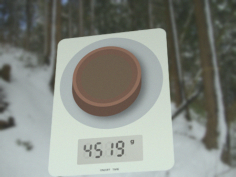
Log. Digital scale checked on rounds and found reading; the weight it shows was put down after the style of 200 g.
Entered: 4519 g
